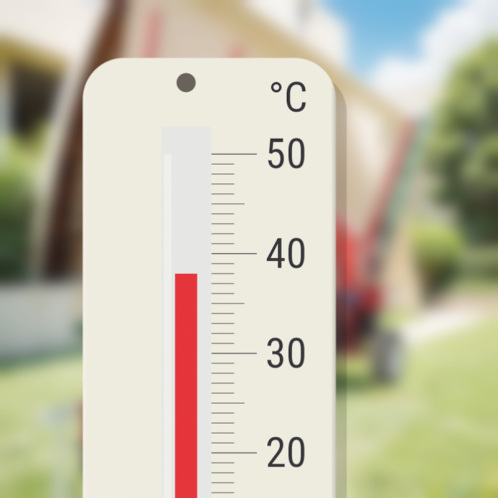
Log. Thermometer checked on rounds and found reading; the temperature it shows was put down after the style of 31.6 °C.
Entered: 38 °C
